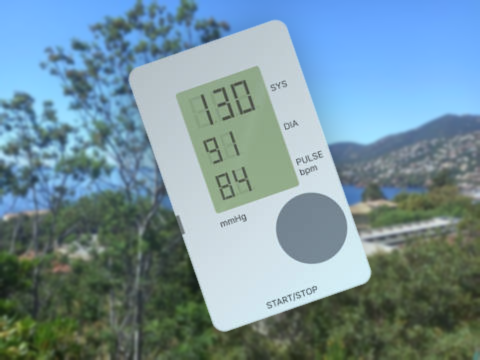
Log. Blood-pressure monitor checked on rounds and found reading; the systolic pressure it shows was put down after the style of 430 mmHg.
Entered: 130 mmHg
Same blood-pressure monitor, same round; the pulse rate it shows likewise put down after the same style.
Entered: 84 bpm
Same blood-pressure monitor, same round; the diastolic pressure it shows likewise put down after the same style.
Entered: 91 mmHg
